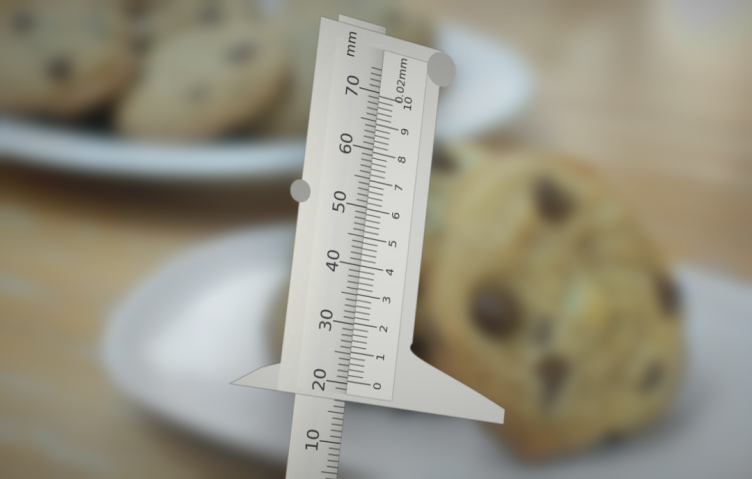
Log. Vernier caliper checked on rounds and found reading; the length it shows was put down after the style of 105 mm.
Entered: 20.4 mm
